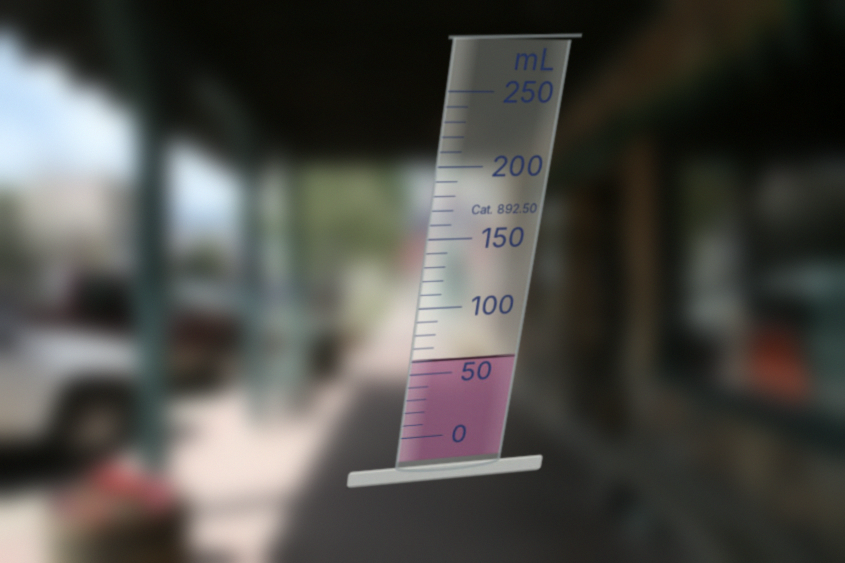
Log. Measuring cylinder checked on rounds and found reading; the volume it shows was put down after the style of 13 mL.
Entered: 60 mL
